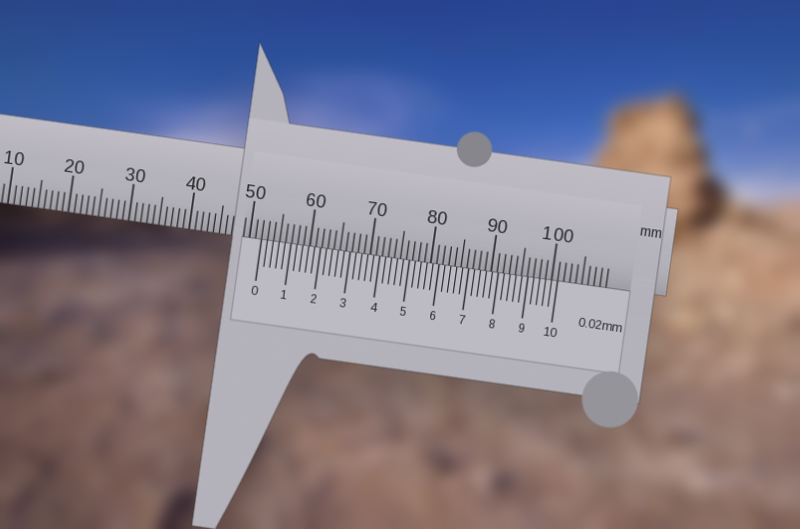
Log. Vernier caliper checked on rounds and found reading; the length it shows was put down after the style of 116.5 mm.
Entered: 52.0 mm
